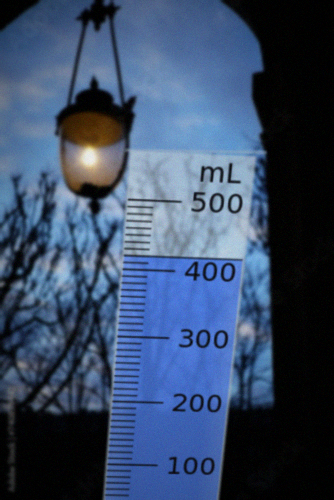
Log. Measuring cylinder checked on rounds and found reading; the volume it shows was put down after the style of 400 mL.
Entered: 420 mL
